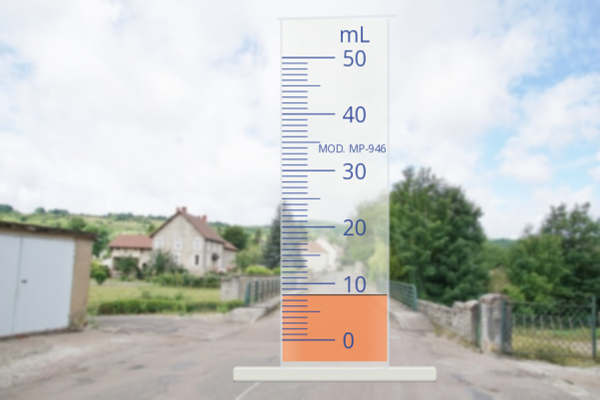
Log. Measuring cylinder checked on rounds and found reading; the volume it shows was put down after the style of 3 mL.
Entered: 8 mL
